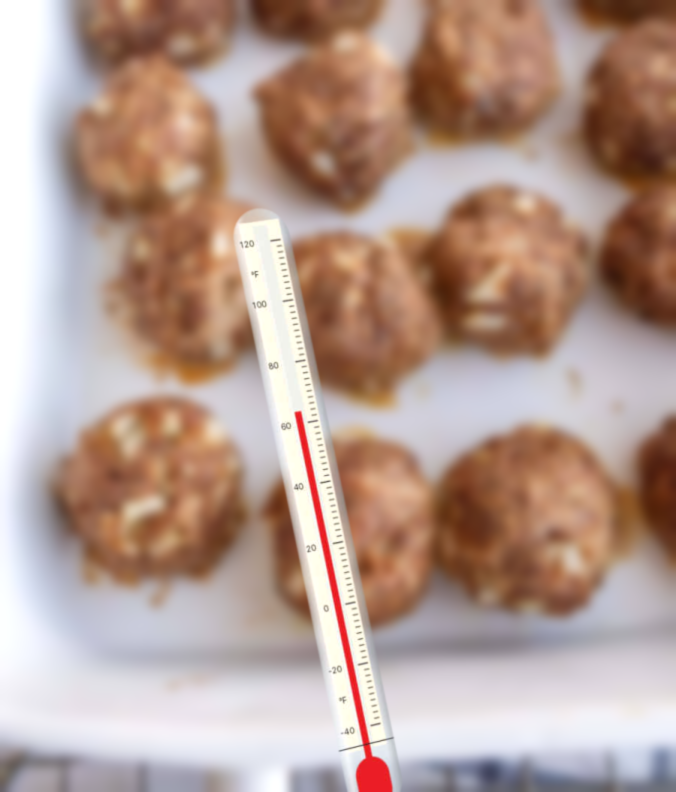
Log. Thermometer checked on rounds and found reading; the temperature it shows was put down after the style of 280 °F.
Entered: 64 °F
